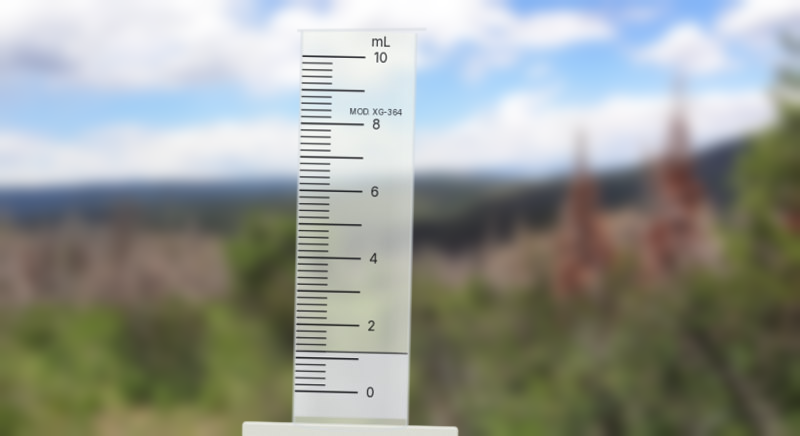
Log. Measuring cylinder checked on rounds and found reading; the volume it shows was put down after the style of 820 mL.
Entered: 1.2 mL
